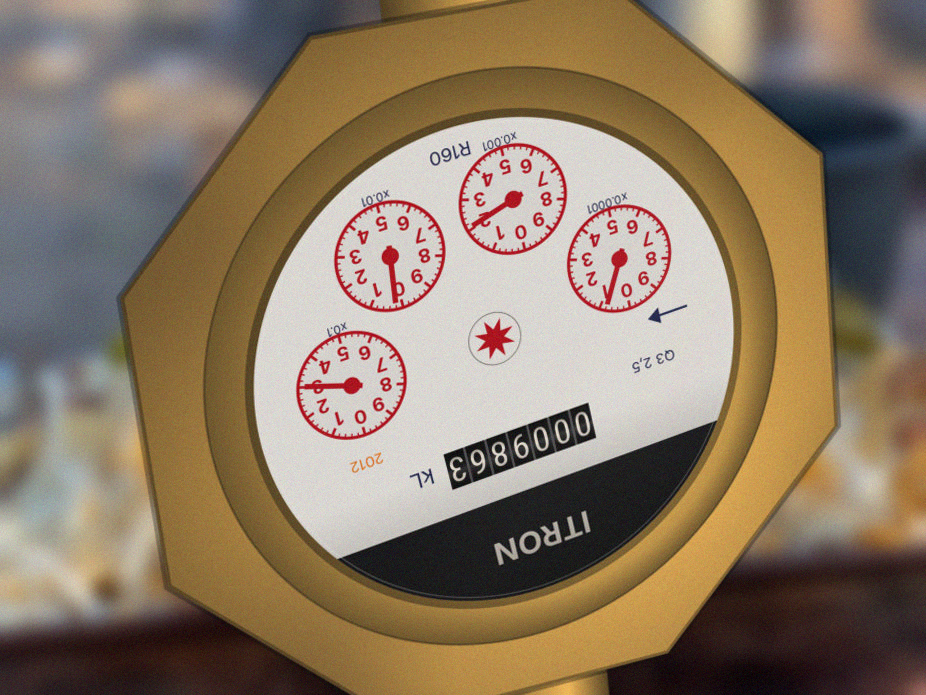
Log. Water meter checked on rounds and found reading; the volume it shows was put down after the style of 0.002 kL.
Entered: 9863.3020 kL
